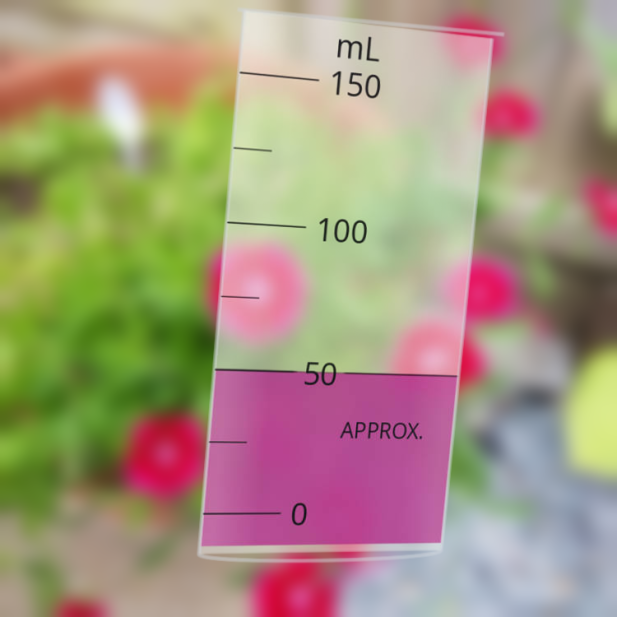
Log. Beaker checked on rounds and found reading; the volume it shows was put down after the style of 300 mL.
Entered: 50 mL
